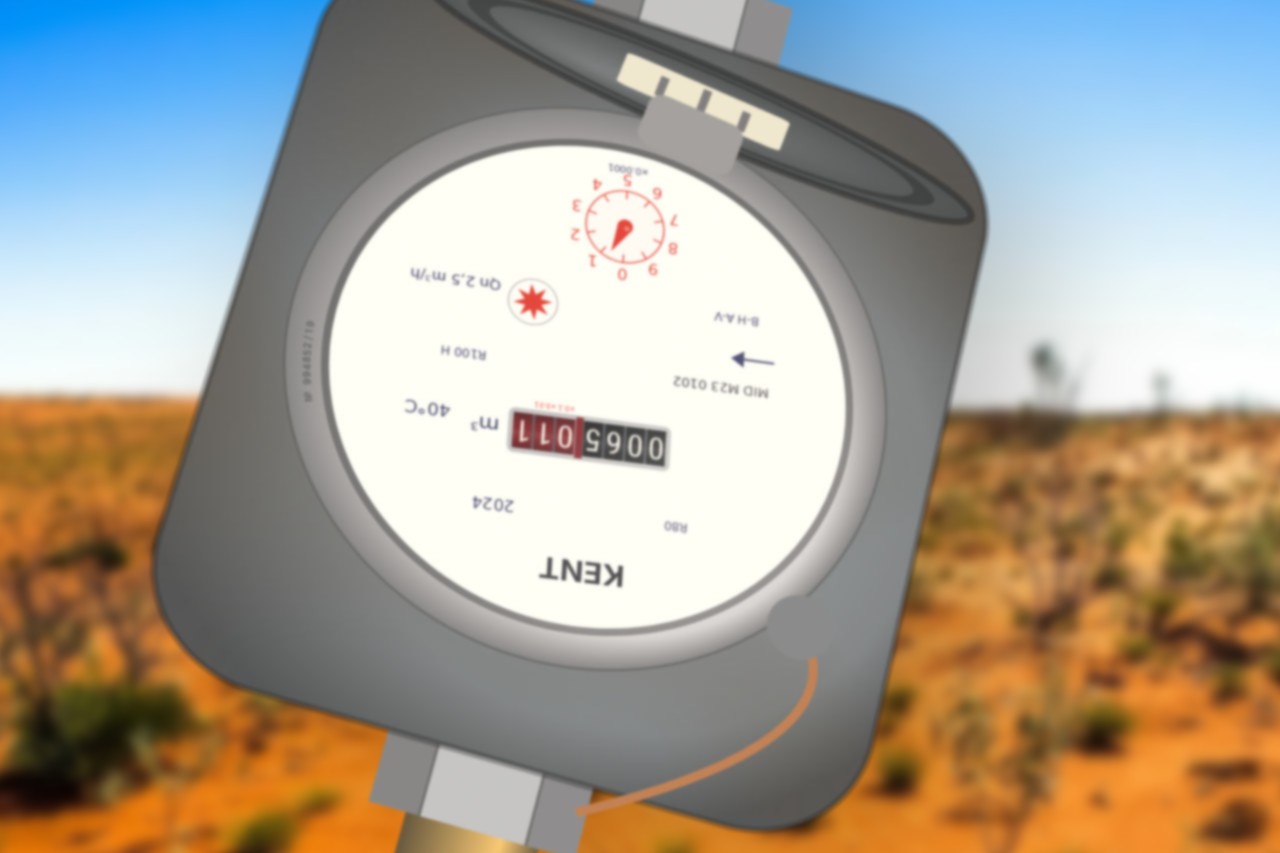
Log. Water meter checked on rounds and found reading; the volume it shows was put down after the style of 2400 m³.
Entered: 65.0110 m³
